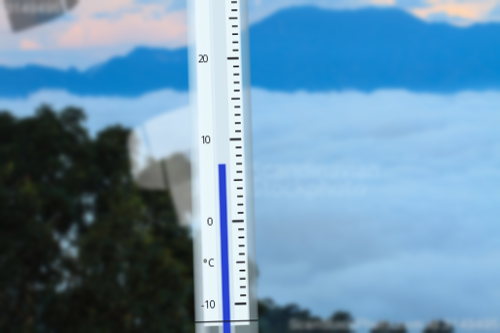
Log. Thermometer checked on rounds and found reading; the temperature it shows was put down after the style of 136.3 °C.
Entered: 7 °C
